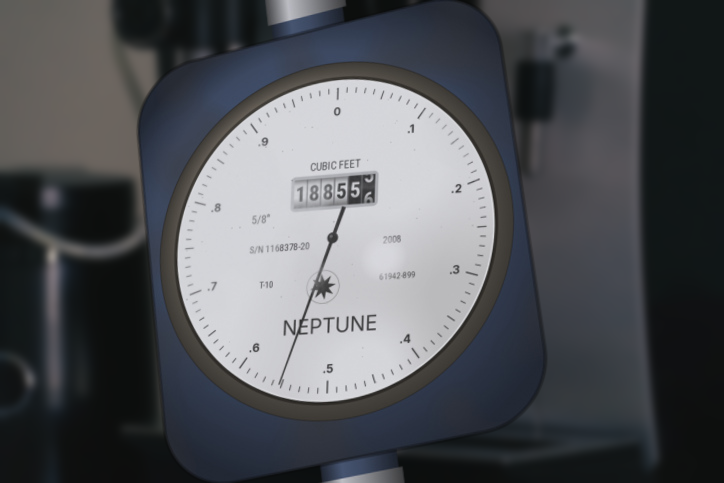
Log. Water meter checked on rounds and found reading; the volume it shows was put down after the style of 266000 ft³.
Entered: 188555.55 ft³
